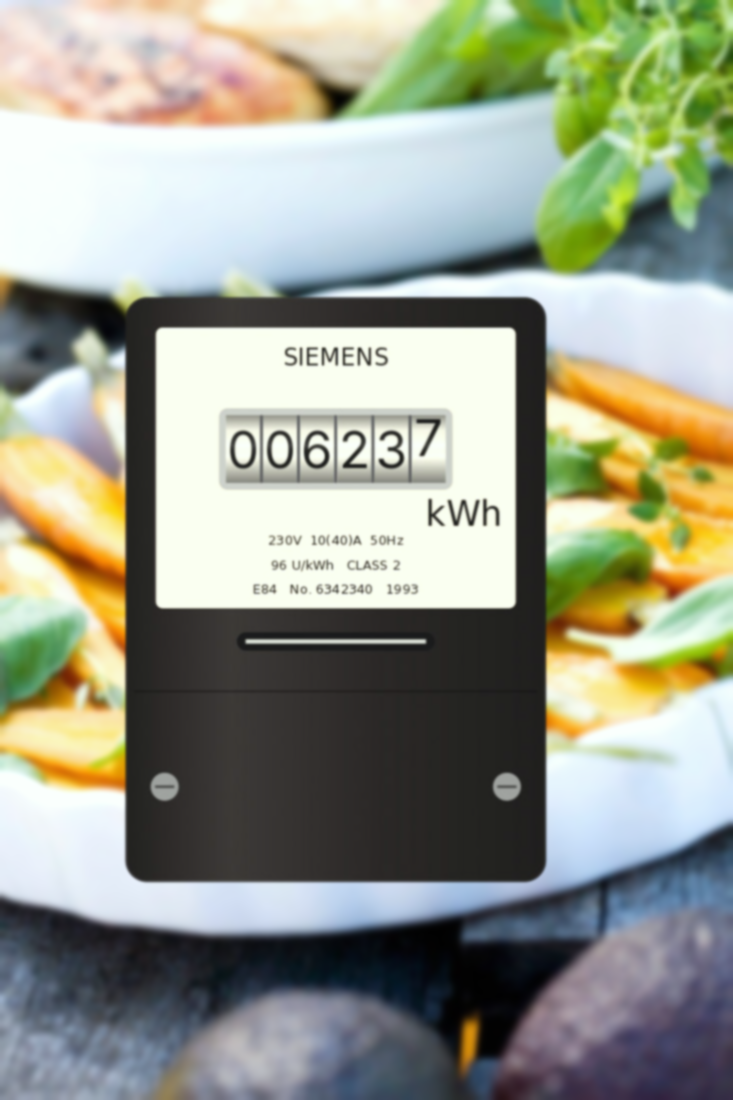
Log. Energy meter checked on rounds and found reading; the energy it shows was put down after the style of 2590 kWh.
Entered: 6237 kWh
